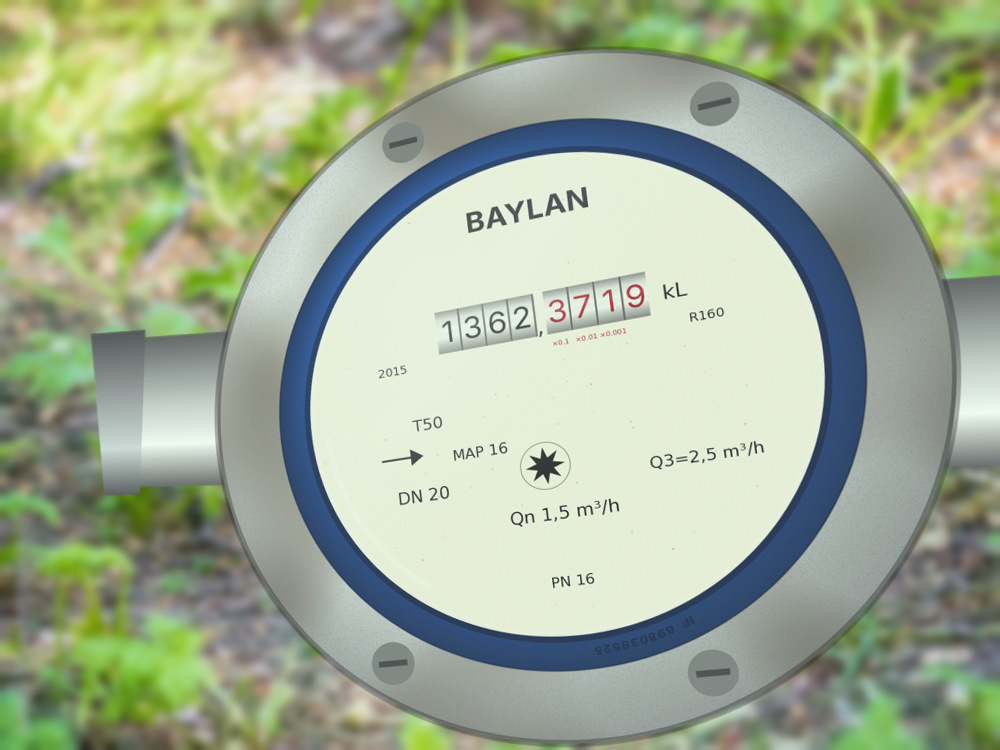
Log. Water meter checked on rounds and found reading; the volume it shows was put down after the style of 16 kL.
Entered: 1362.3719 kL
